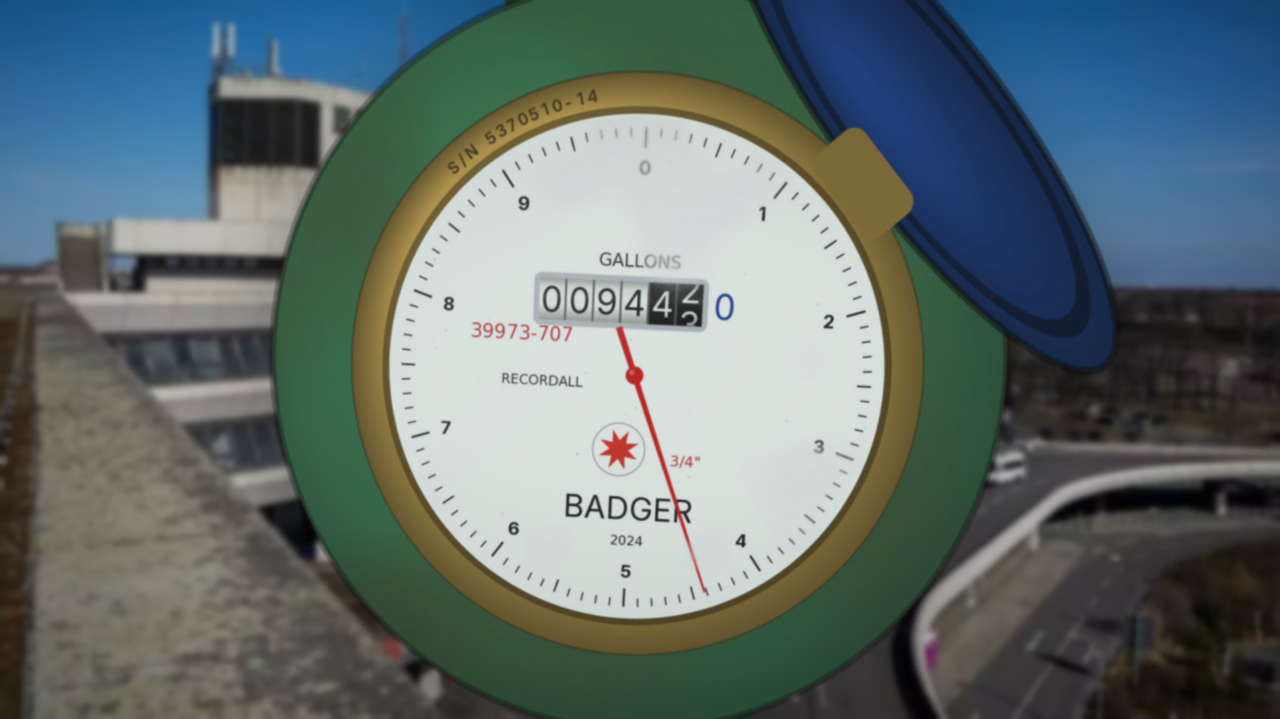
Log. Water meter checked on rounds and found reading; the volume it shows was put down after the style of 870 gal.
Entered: 94424.4 gal
